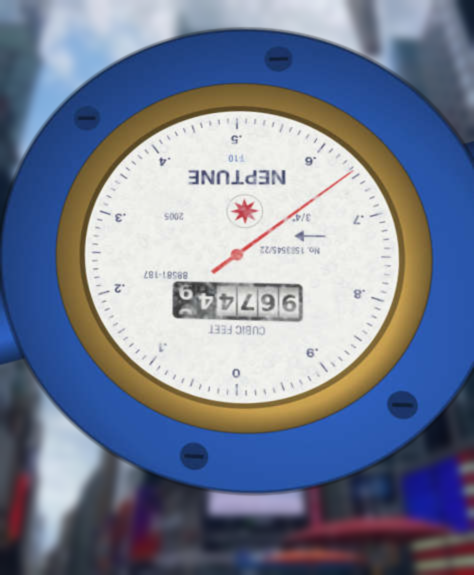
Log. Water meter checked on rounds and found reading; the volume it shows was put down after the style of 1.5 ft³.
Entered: 967448.64 ft³
